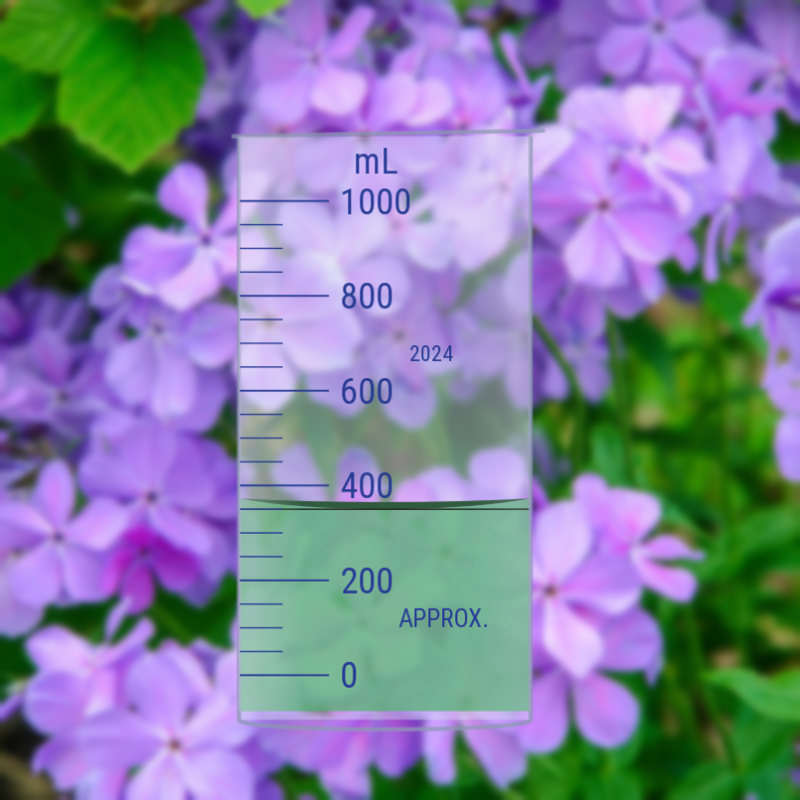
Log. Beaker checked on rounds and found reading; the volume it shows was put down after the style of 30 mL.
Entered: 350 mL
